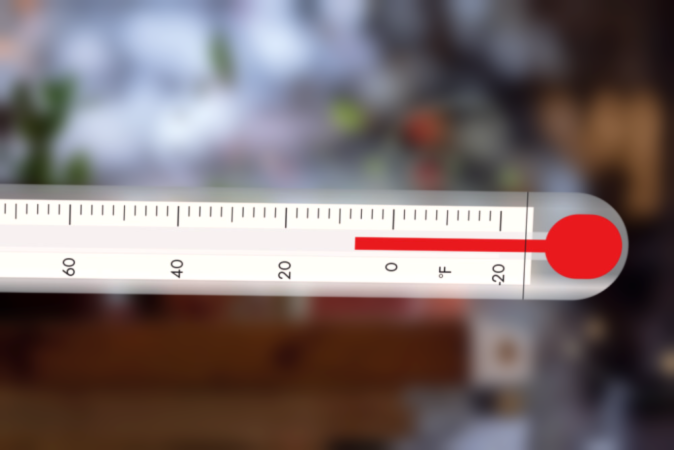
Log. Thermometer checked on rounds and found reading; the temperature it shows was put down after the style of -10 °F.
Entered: 7 °F
